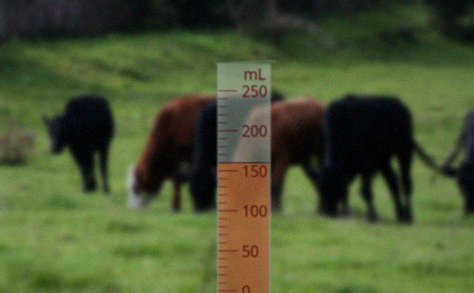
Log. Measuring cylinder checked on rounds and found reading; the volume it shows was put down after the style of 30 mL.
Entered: 160 mL
